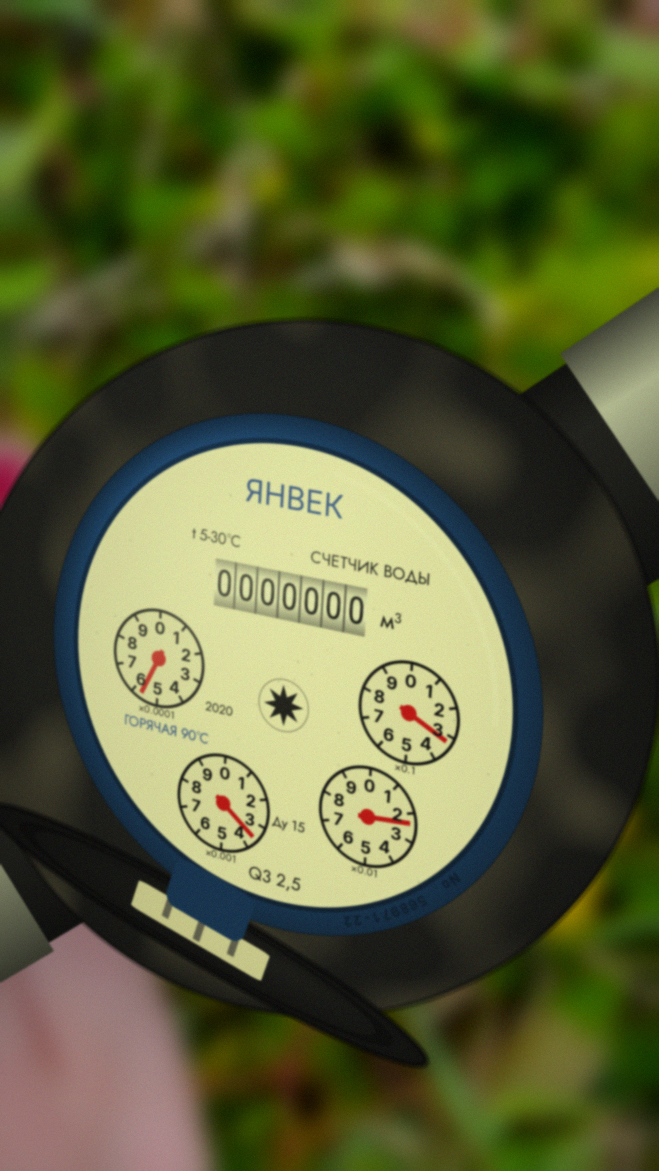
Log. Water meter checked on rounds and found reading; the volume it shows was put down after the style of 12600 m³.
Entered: 0.3235 m³
